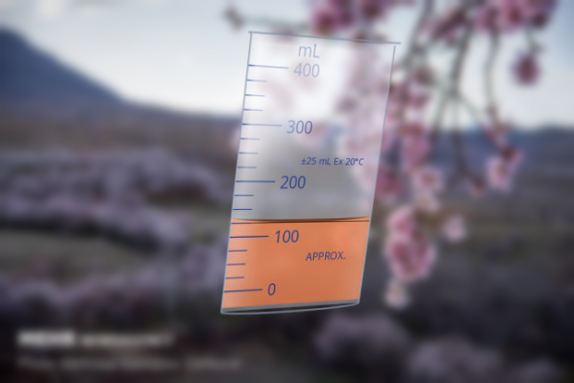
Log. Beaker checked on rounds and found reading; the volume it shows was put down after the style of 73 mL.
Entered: 125 mL
